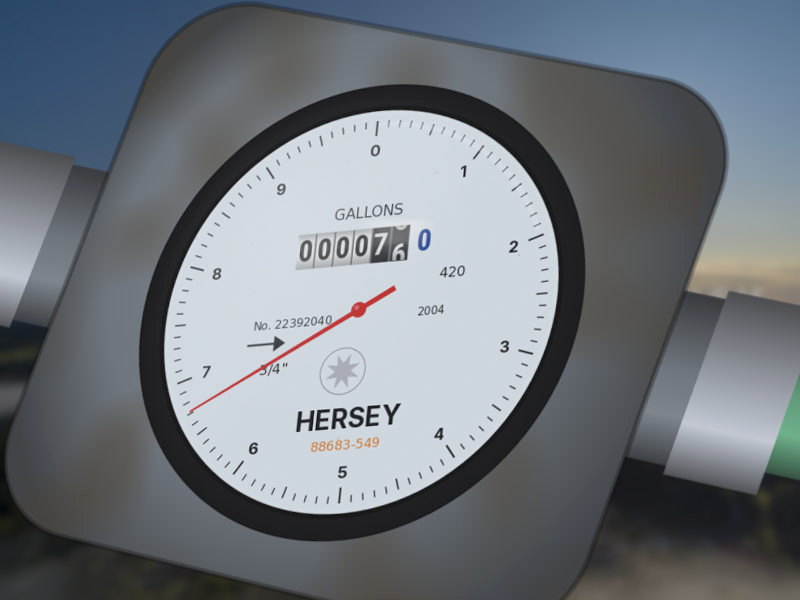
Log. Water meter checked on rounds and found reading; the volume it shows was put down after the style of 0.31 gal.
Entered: 756.7 gal
